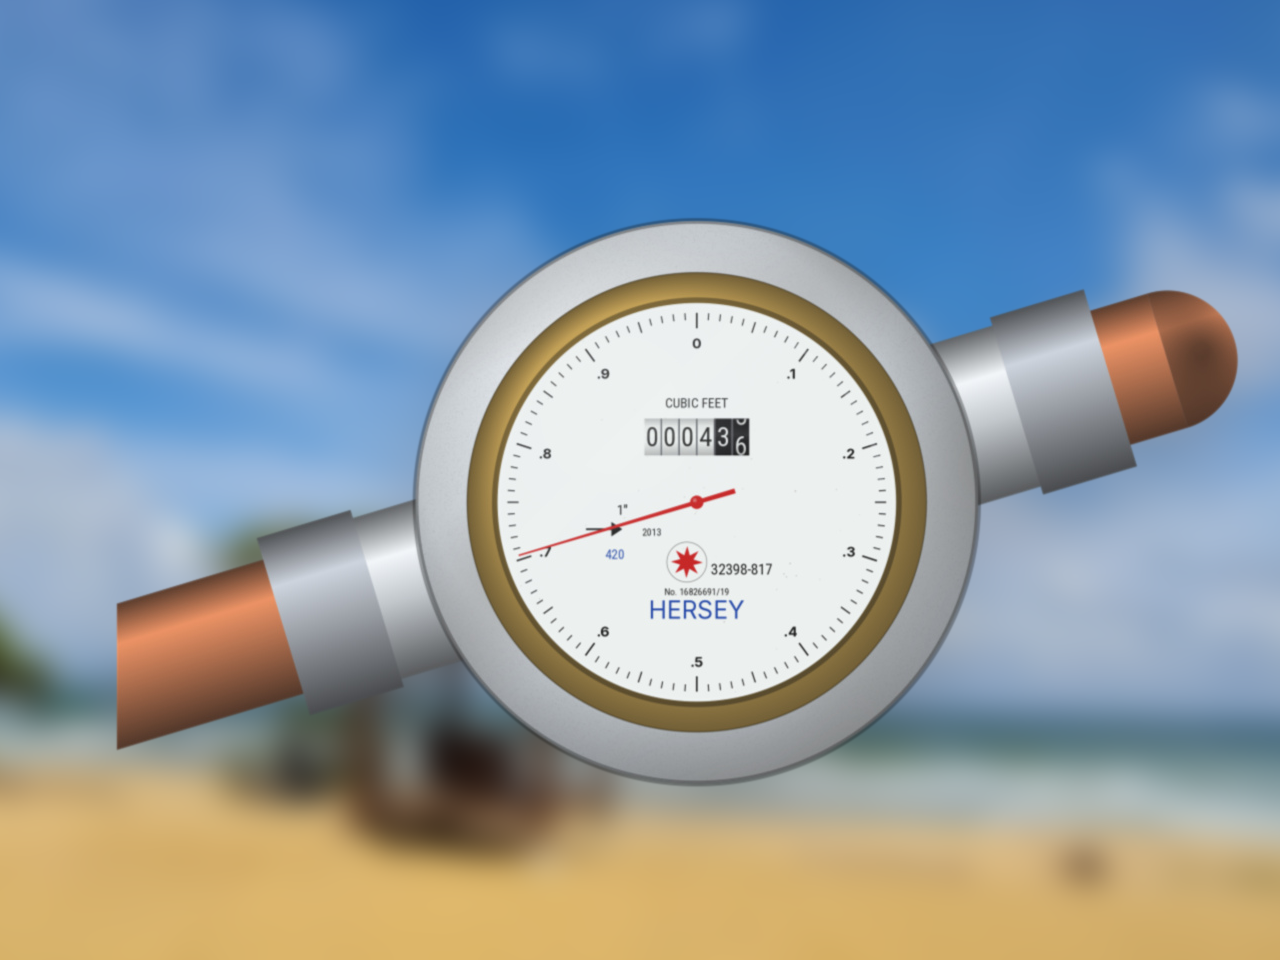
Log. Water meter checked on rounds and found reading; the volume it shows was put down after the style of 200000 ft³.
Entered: 435.70 ft³
